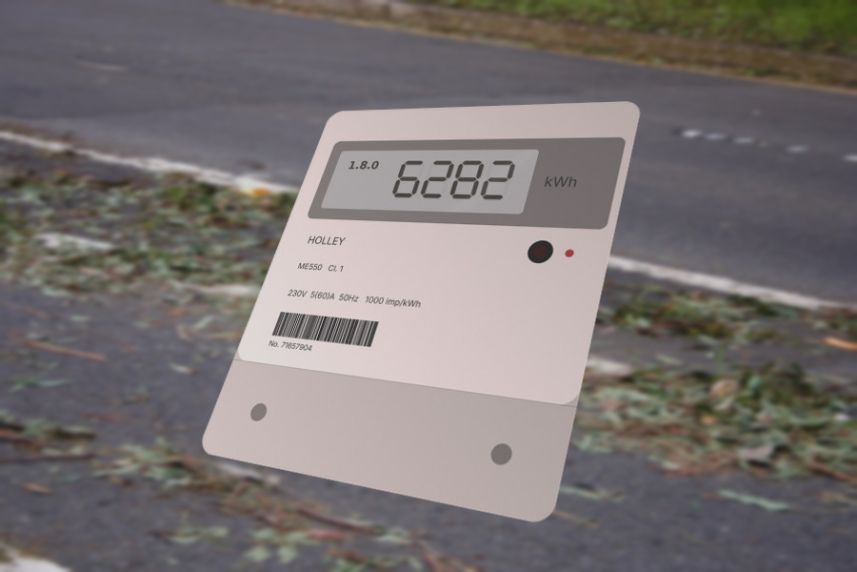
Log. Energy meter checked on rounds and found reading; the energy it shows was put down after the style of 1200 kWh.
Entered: 6282 kWh
